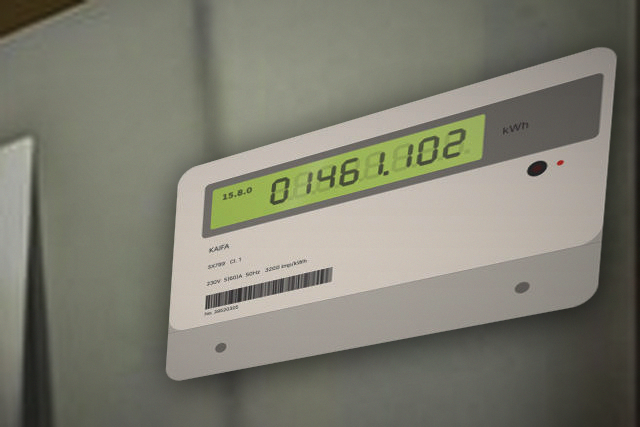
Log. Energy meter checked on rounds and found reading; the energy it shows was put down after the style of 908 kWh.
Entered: 1461.102 kWh
